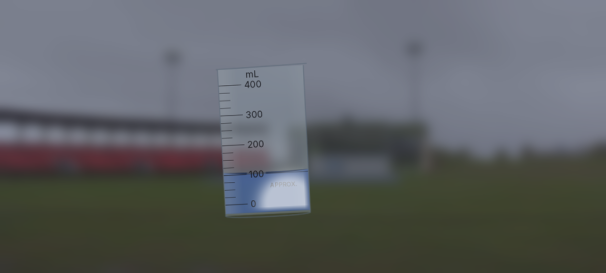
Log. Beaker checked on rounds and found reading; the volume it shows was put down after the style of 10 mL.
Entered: 100 mL
